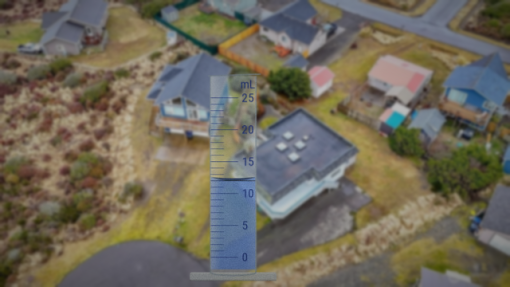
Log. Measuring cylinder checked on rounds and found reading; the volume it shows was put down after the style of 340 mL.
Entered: 12 mL
